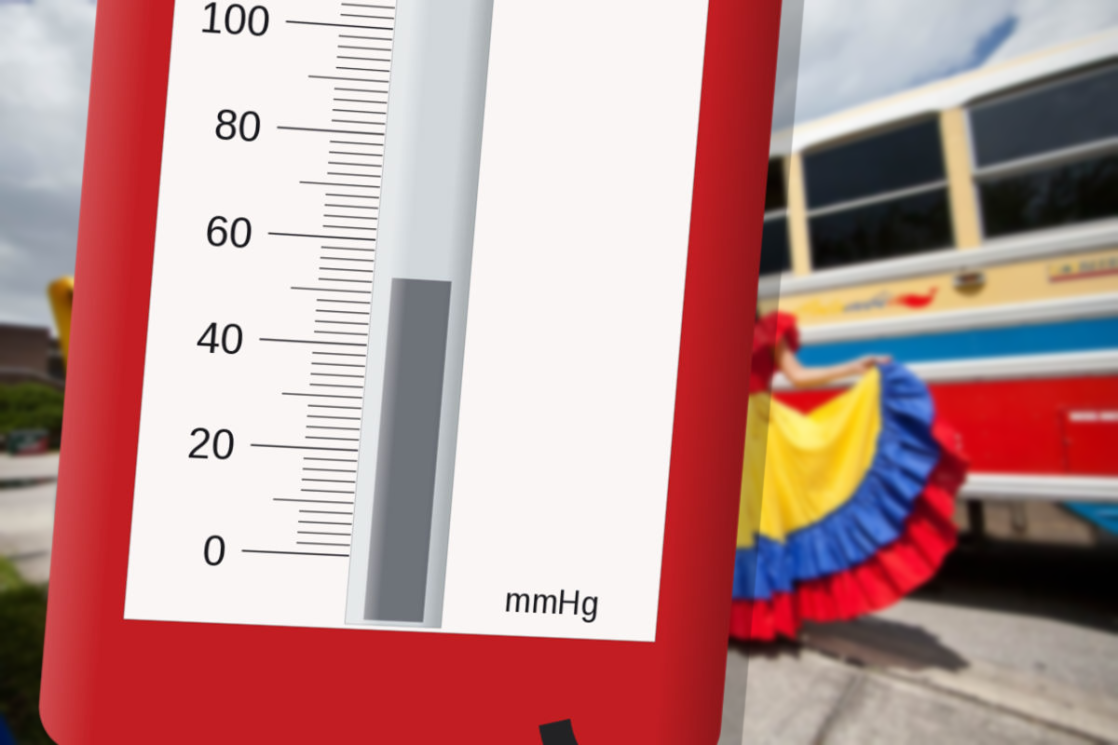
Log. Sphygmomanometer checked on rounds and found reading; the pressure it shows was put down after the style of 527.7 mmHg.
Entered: 53 mmHg
